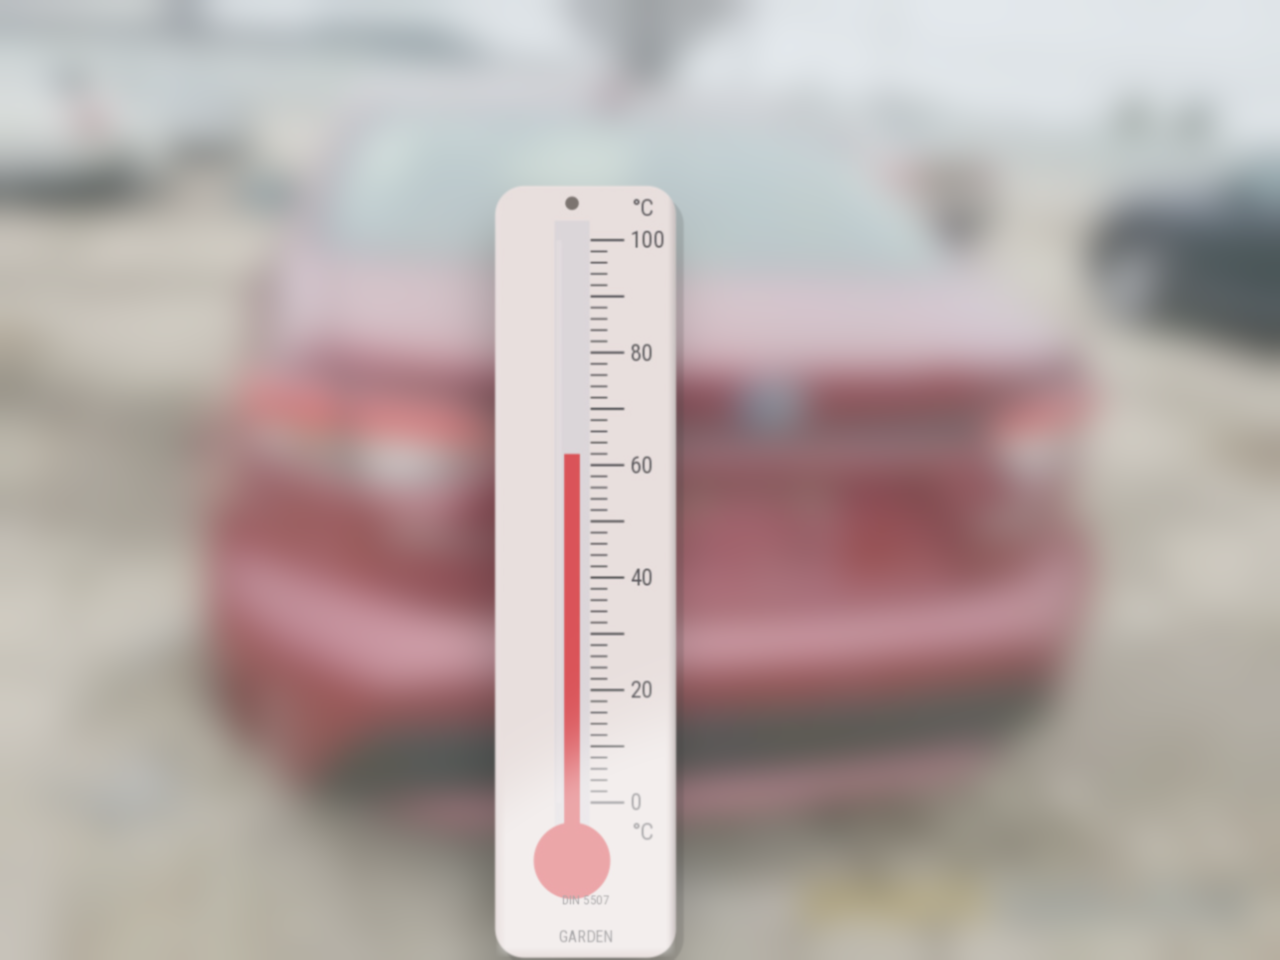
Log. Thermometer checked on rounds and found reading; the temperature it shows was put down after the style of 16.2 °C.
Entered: 62 °C
